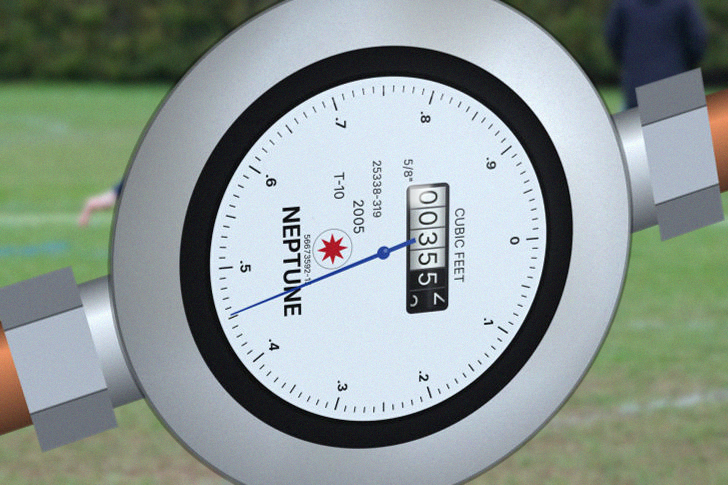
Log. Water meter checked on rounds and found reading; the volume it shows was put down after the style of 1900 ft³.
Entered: 3552.45 ft³
